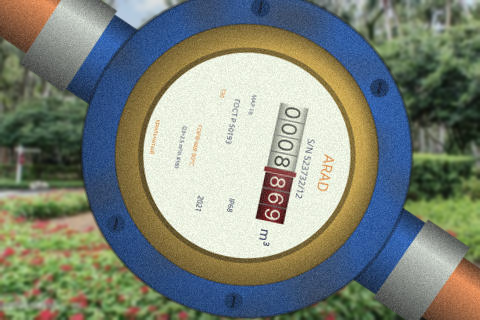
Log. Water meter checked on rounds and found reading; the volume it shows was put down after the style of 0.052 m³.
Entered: 8.869 m³
